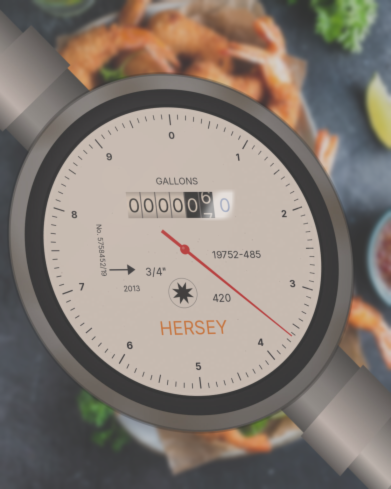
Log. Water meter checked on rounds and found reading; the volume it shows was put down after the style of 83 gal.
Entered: 63.6 gal
